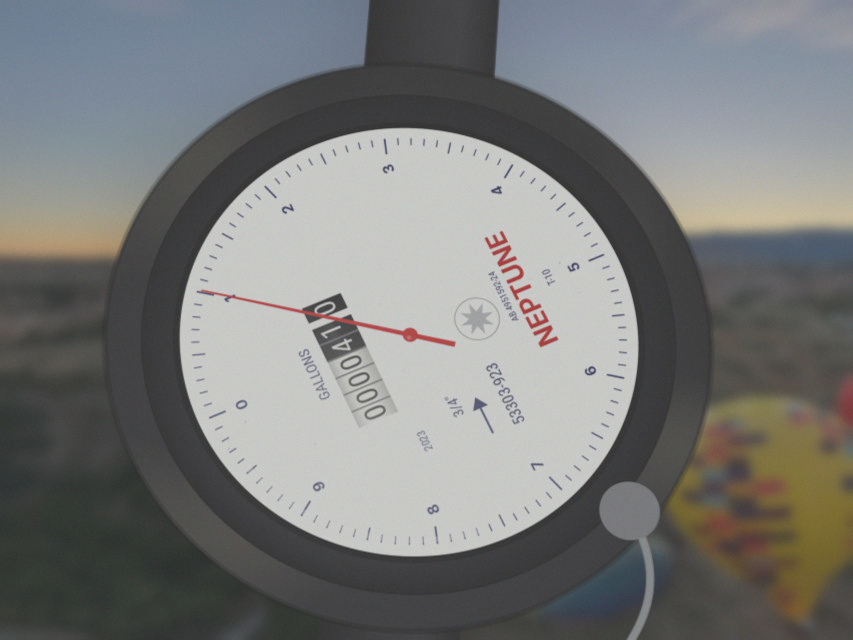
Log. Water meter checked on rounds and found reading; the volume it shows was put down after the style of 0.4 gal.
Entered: 411.0 gal
